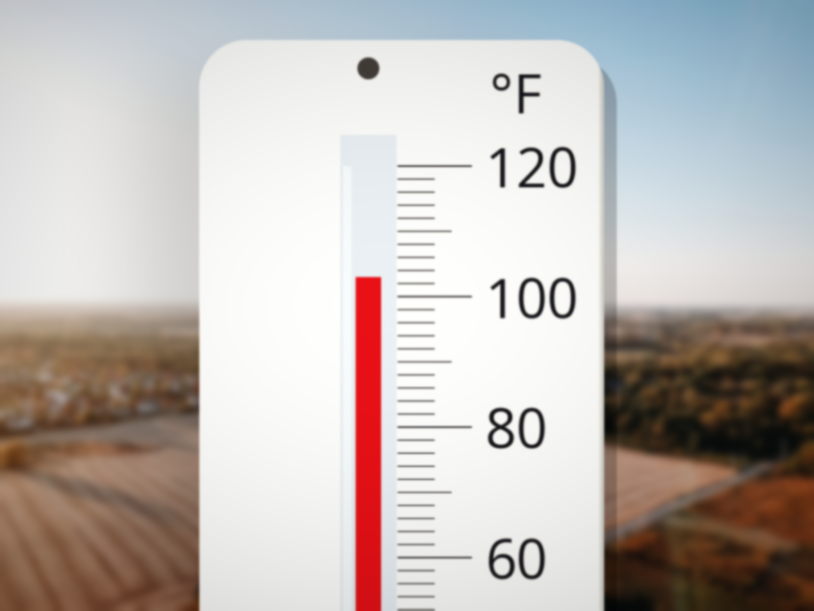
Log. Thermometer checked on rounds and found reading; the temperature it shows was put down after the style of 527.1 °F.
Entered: 103 °F
